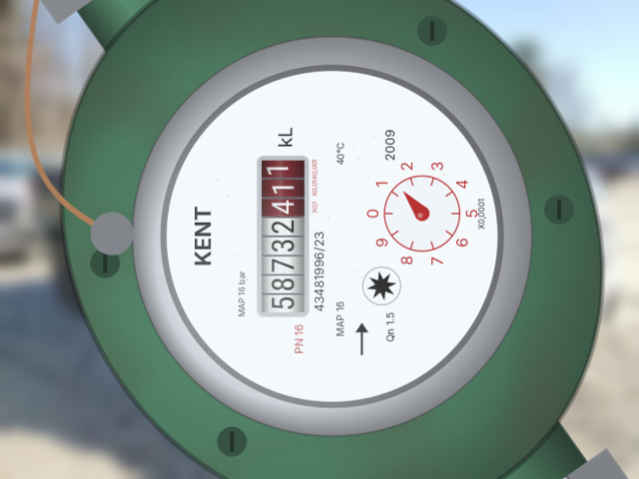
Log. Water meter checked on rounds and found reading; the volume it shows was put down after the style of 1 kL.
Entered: 58732.4111 kL
